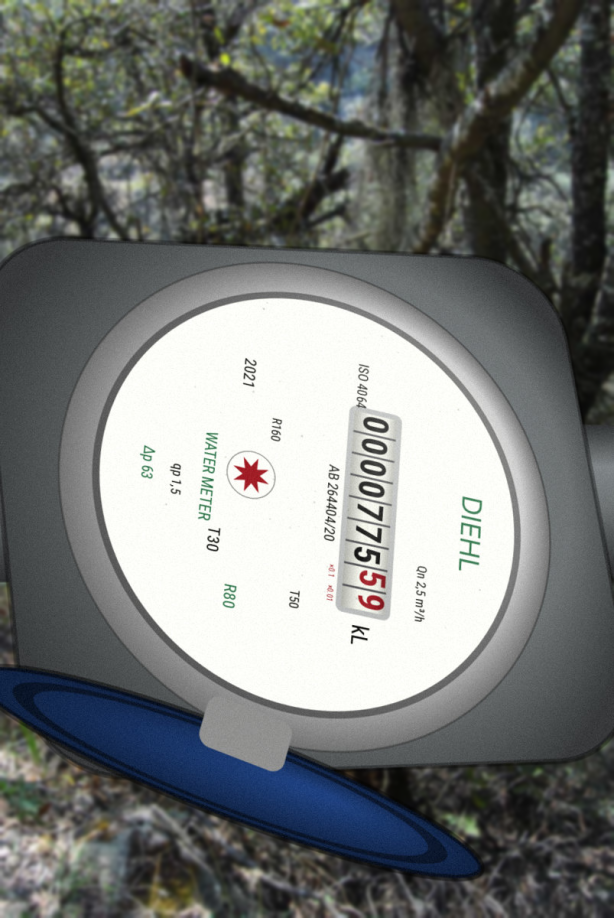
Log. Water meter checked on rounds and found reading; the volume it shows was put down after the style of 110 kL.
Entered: 775.59 kL
